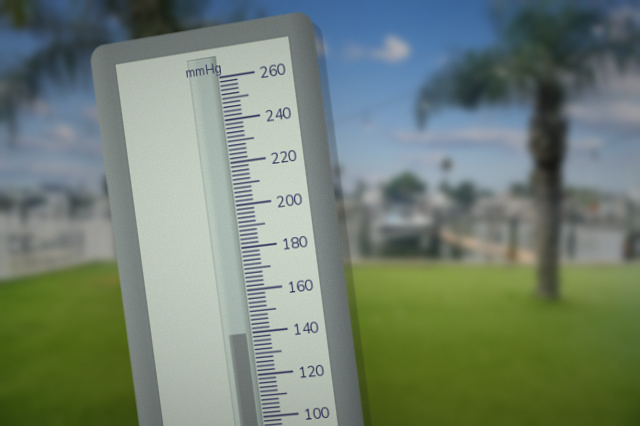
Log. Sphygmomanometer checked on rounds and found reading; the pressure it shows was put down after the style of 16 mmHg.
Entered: 140 mmHg
